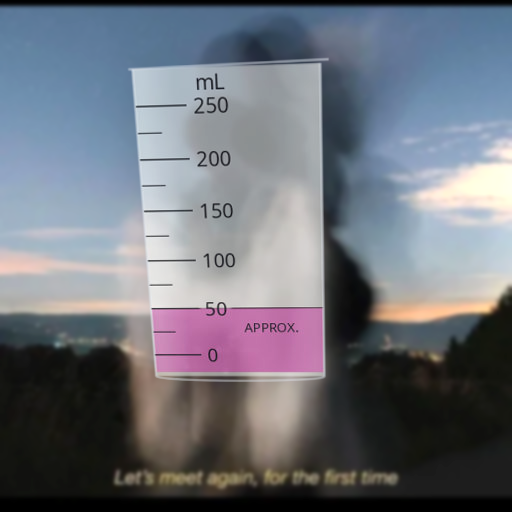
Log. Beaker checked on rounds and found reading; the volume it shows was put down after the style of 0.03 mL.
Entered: 50 mL
